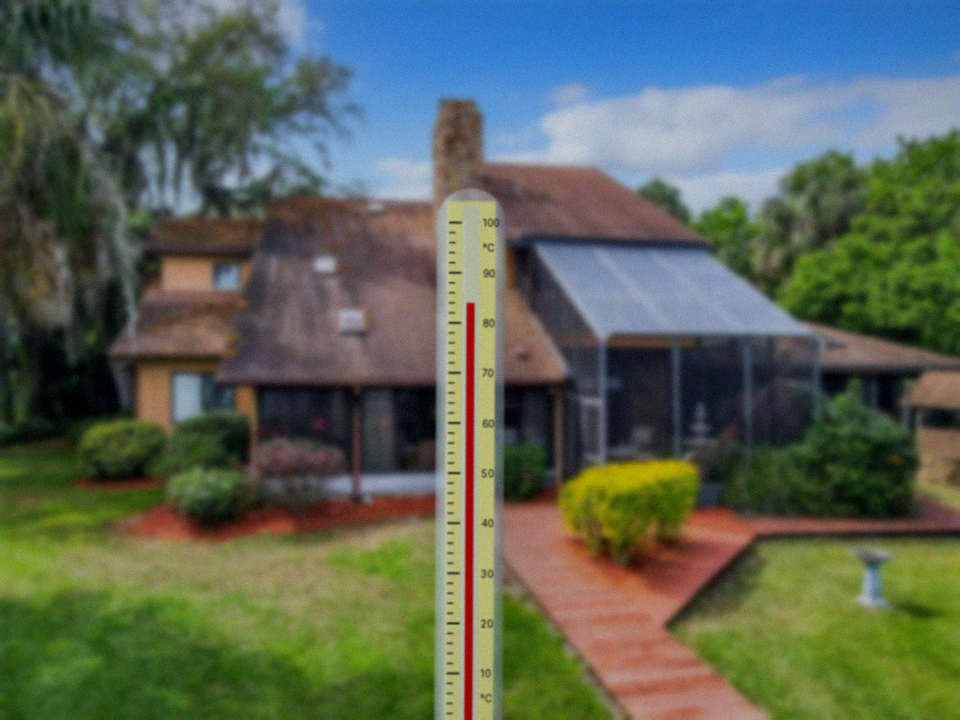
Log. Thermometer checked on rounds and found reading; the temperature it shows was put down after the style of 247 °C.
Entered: 84 °C
